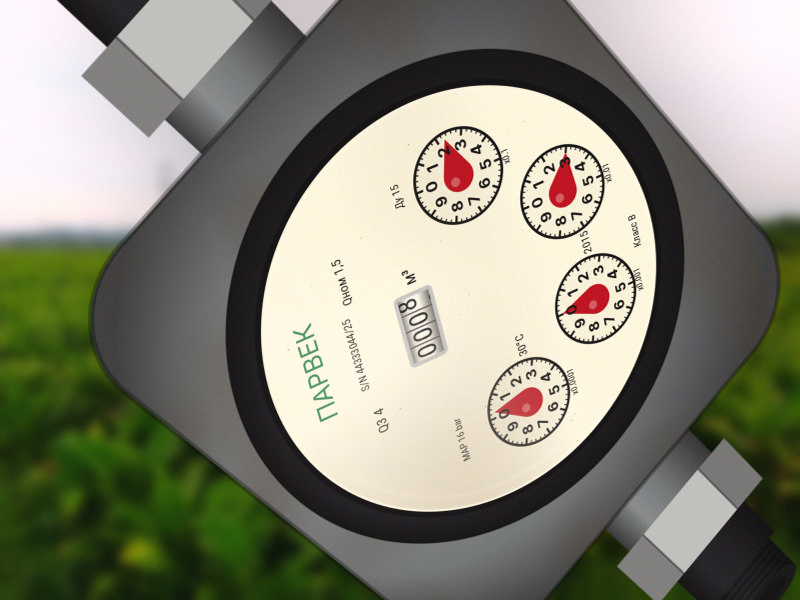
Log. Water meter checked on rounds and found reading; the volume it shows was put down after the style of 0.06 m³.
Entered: 8.2300 m³
